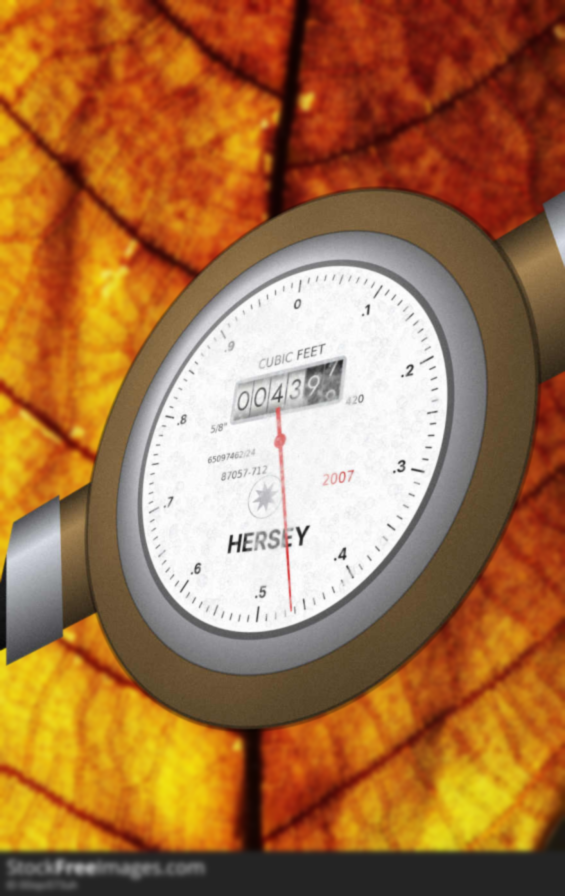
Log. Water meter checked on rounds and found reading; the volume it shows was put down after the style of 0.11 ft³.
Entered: 4397.46 ft³
